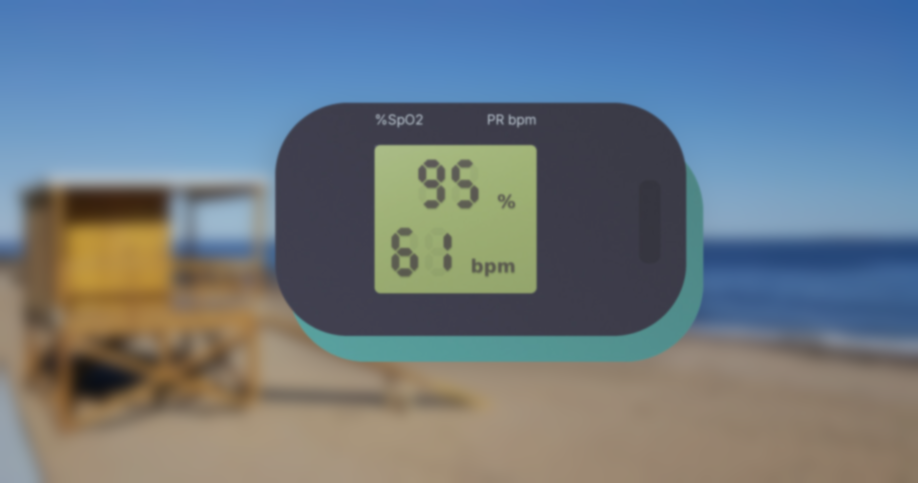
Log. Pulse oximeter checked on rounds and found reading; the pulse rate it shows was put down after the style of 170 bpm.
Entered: 61 bpm
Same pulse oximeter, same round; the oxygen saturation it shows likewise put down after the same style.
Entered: 95 %
